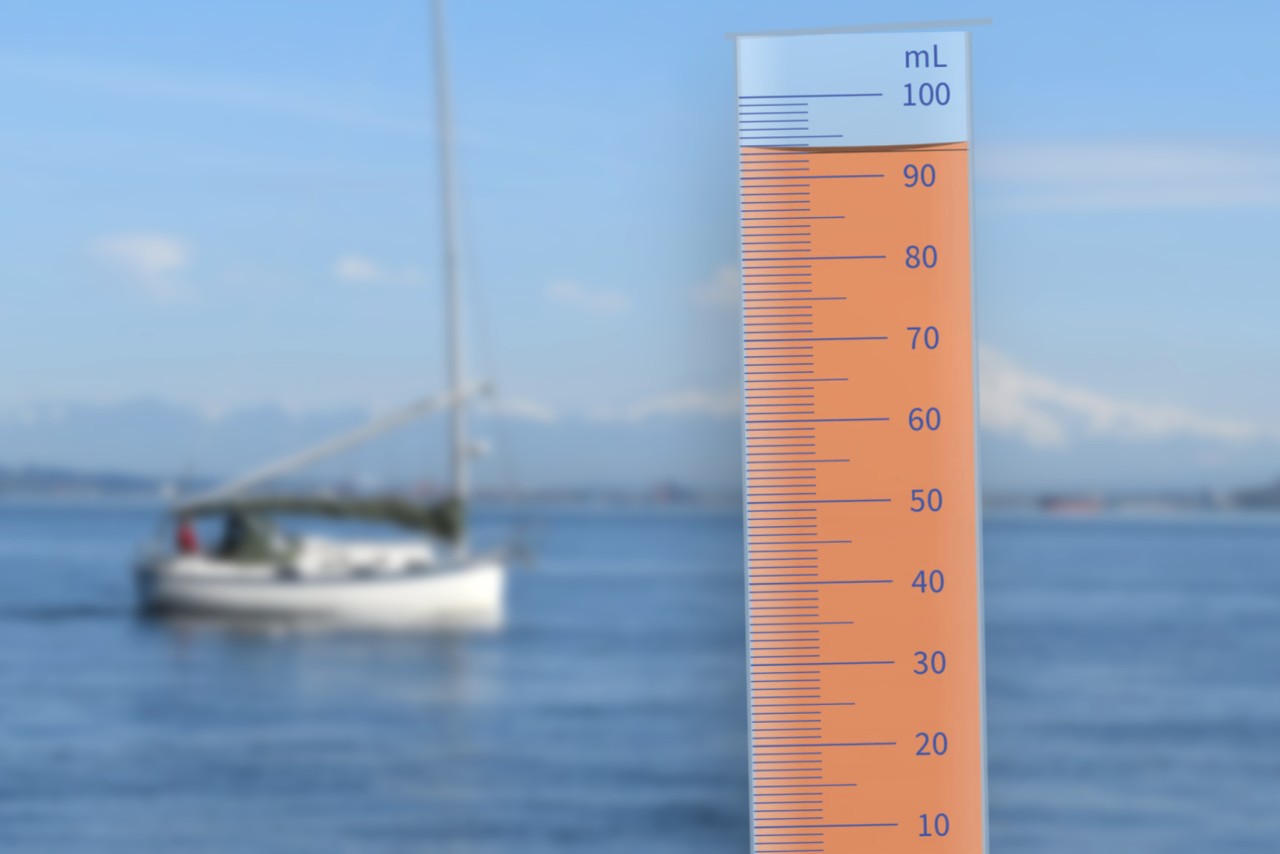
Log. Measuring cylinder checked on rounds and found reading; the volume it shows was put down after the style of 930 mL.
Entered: 93 mL
